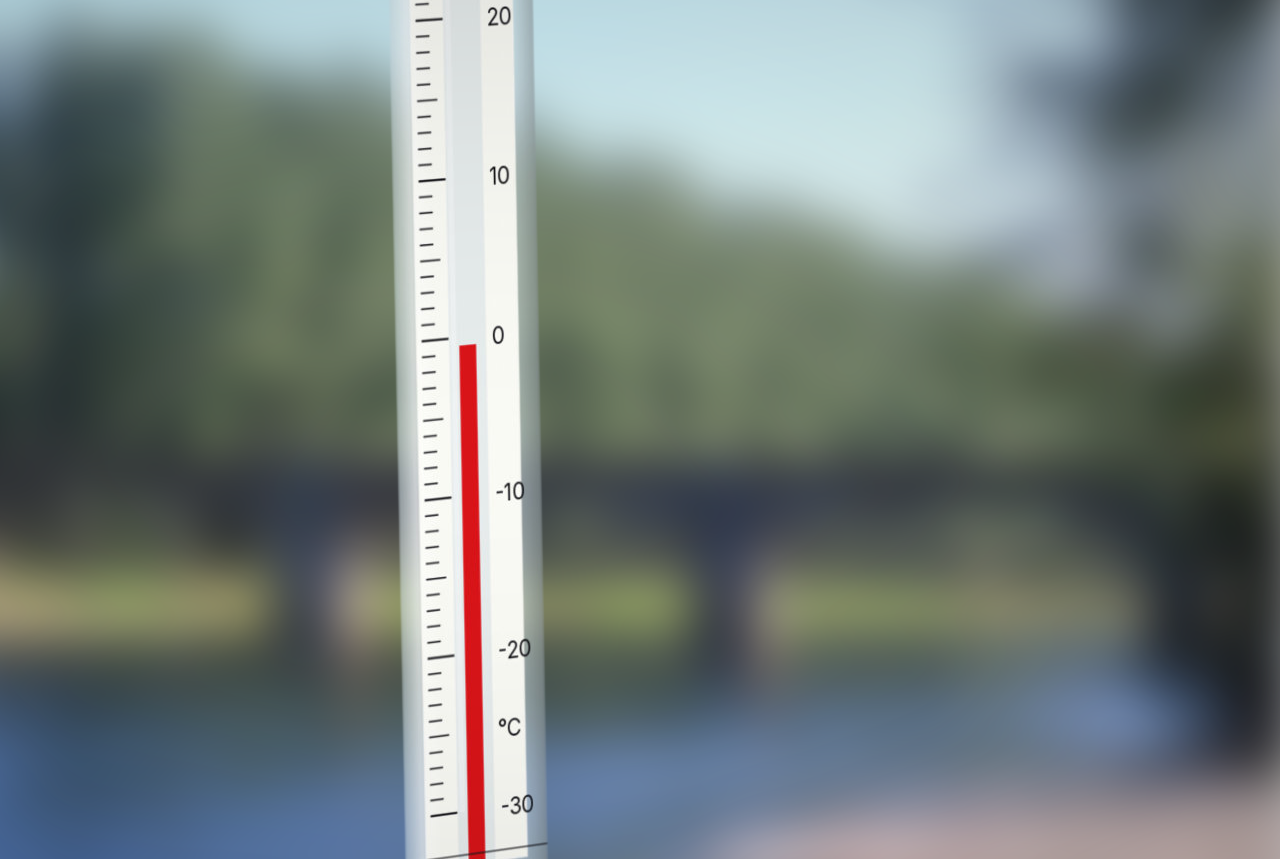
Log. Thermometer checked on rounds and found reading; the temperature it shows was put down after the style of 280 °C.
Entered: -0.5 °C
